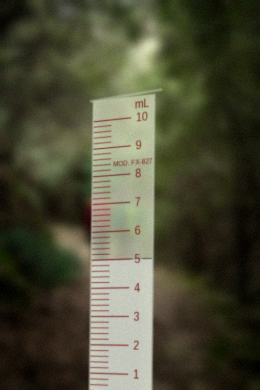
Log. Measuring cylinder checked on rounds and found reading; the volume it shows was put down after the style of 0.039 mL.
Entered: 5 mL
